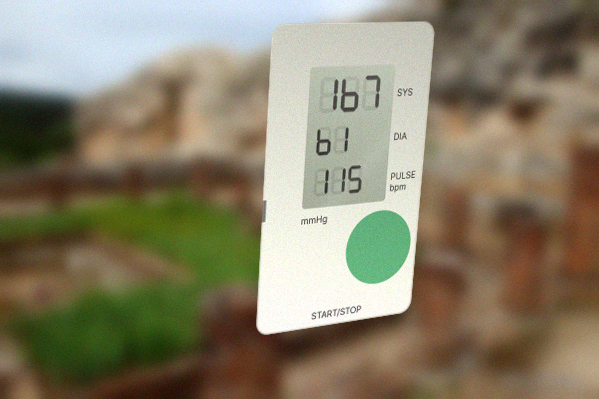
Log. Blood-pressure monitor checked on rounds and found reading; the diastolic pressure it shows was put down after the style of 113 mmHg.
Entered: 61 mmHg
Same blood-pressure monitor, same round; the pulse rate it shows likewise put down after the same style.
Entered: 115 bpm
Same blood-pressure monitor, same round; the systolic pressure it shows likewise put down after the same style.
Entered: 167 mmHg
